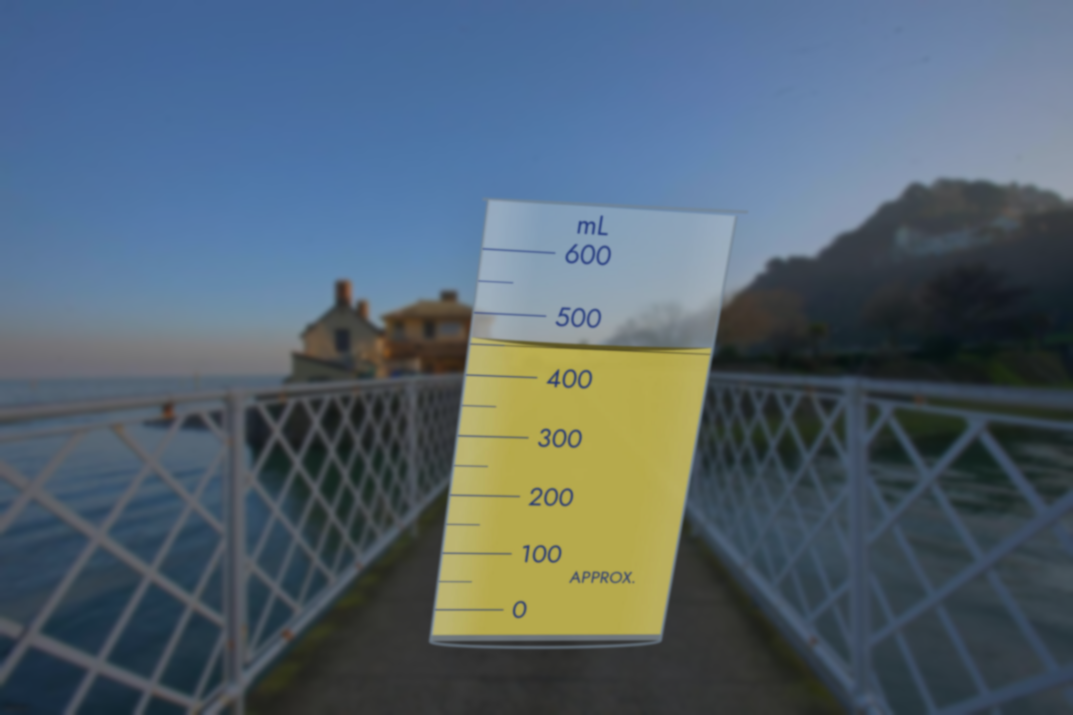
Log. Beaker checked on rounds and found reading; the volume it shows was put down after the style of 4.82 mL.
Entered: 450 mL
